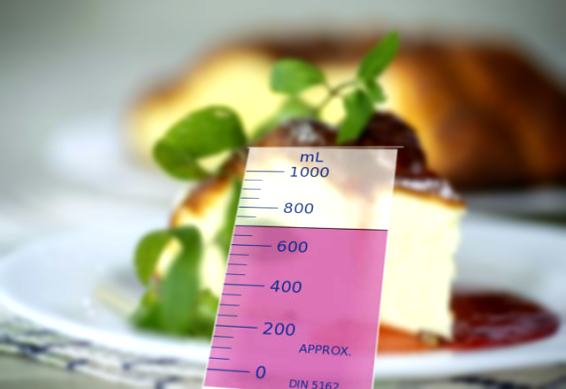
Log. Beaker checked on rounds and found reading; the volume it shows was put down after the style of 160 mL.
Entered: 700 mL
